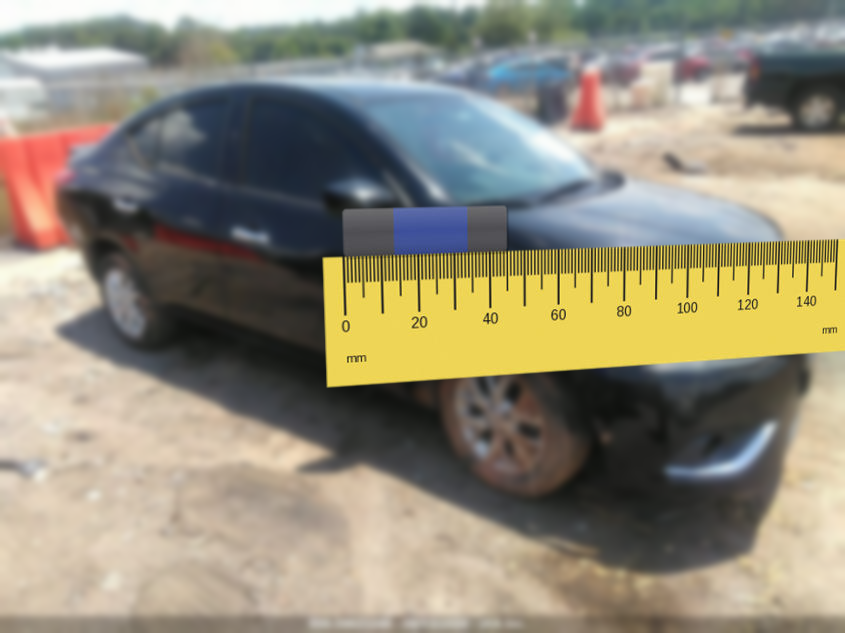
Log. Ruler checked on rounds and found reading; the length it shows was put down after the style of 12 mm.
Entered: 45 mm
